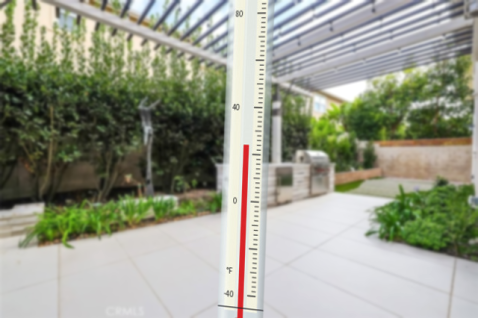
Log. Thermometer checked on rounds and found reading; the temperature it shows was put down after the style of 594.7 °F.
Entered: 24 °F
